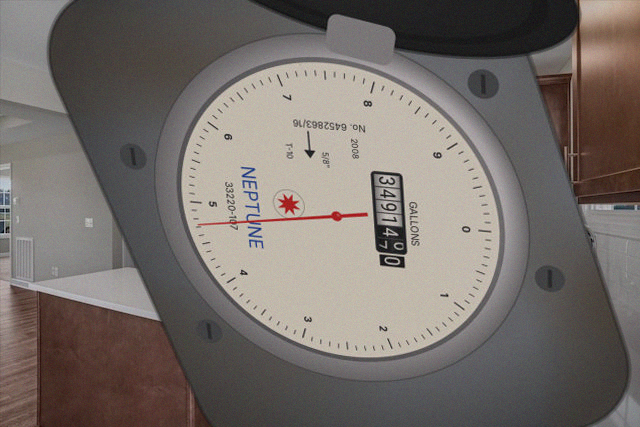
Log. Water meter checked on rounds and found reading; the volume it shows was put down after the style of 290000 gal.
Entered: 3491464.7 gal
